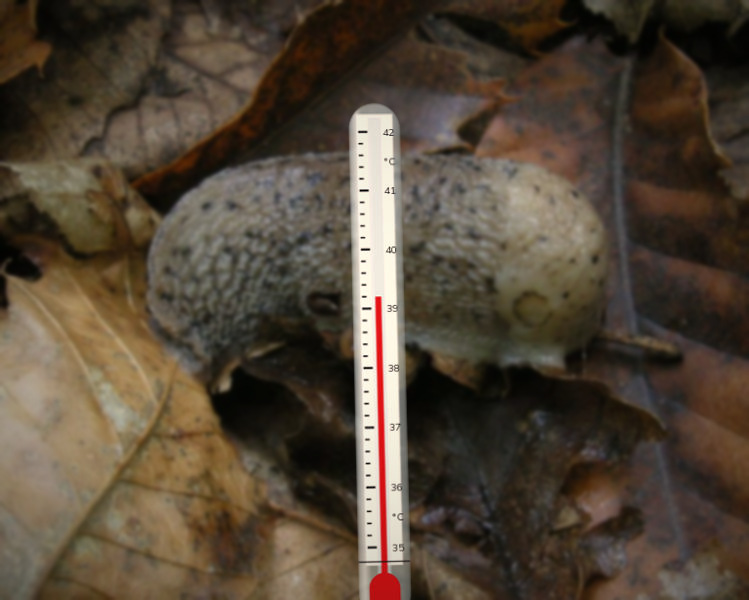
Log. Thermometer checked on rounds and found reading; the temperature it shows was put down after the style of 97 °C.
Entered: 39.2 °C
